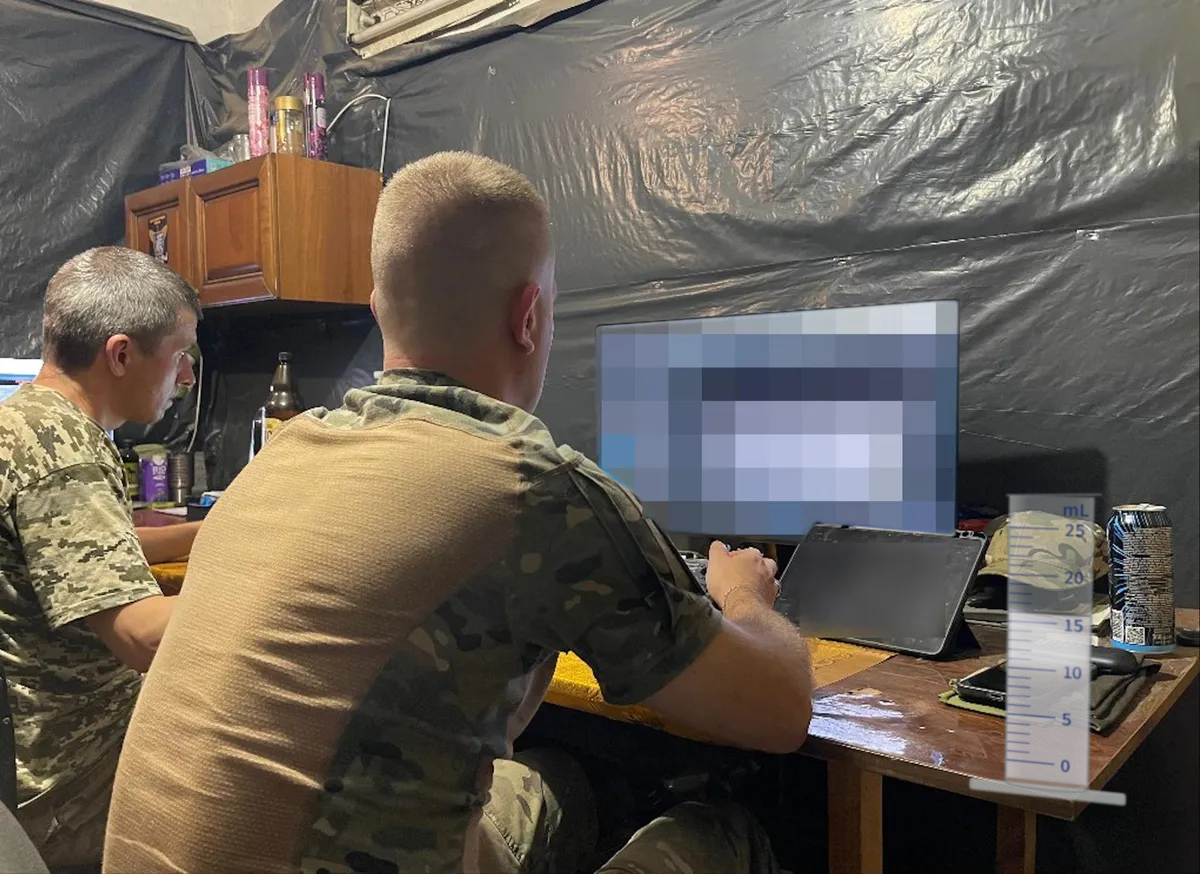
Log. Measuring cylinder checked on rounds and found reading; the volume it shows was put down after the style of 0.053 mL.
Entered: 16 mL
